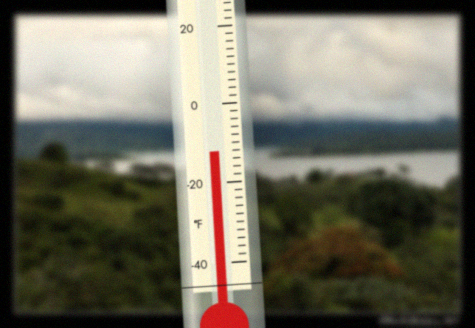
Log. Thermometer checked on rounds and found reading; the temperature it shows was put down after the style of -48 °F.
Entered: -12 °F
